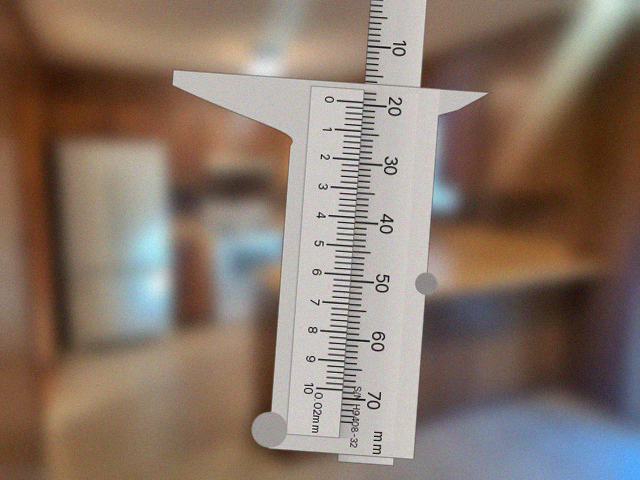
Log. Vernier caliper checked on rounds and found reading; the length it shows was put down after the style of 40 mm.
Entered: 19.6 mm
